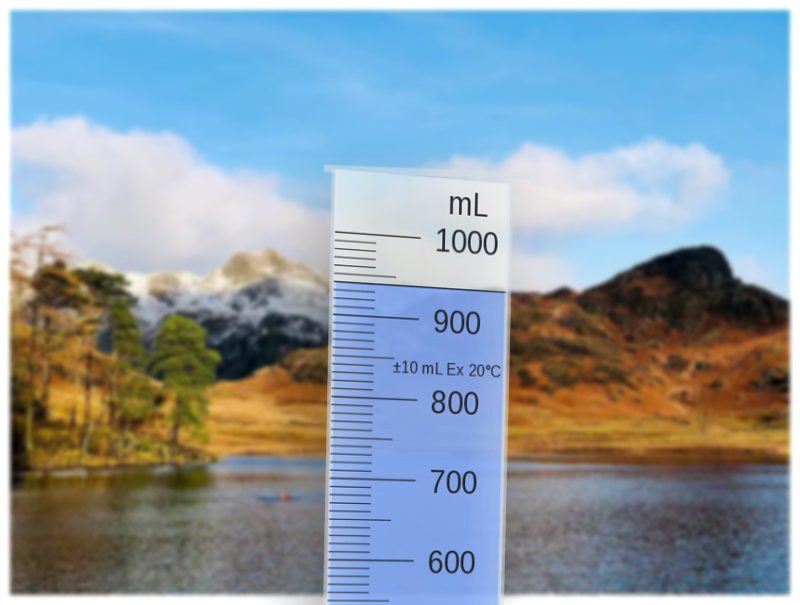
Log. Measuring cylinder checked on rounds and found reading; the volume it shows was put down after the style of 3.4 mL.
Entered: 940 mL
